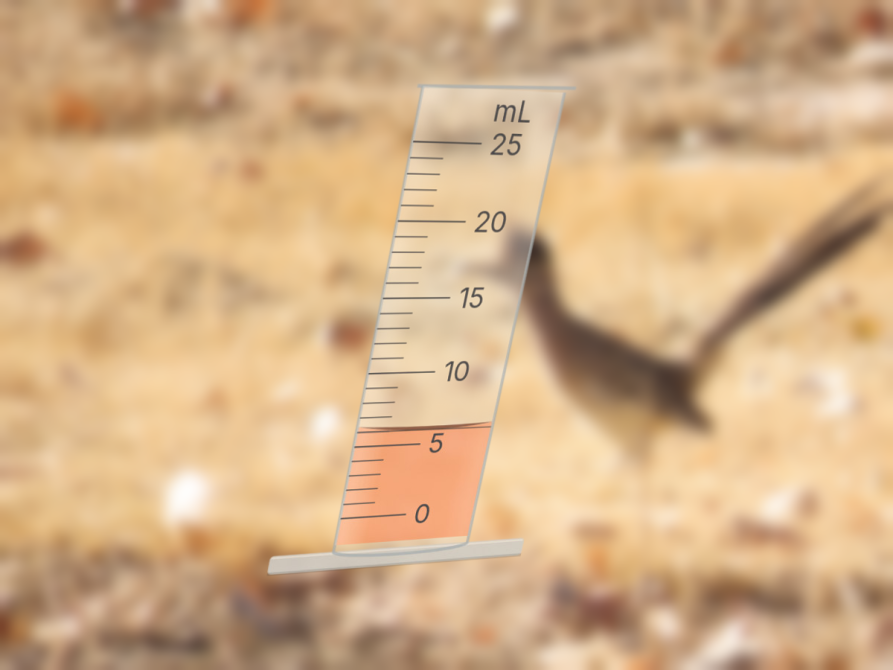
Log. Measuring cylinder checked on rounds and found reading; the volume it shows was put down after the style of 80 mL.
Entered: 6 mL
